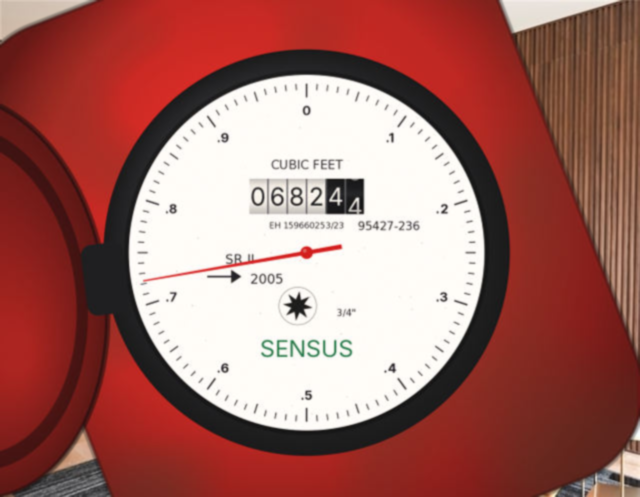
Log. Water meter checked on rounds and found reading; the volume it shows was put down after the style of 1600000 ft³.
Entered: 68243.72 ft³
